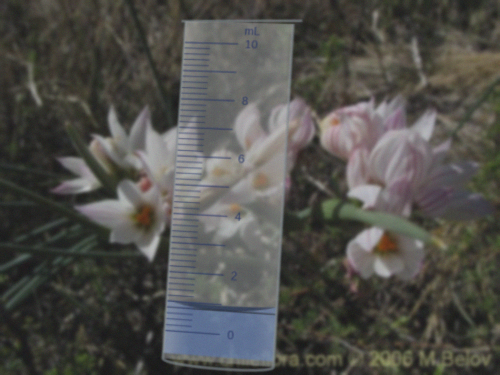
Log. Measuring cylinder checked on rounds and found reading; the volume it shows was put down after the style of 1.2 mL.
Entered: 0.8 mL
